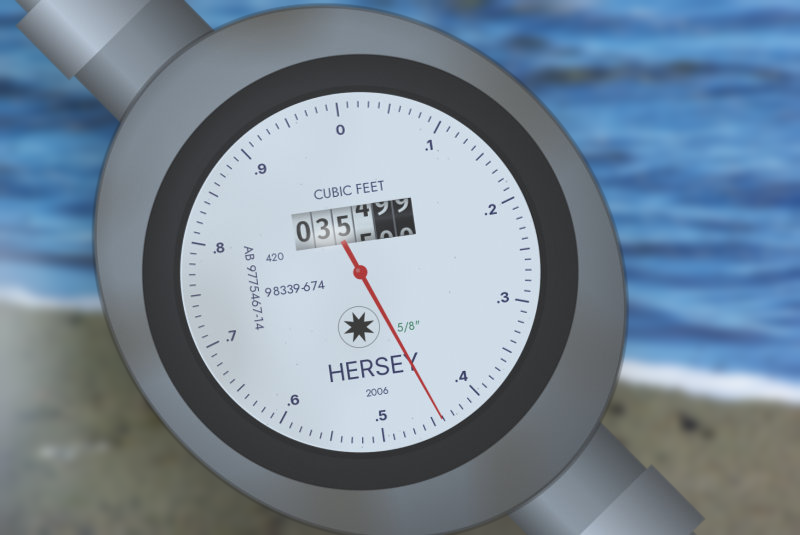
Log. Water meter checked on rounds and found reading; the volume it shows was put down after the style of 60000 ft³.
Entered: 35499.44 ft³
